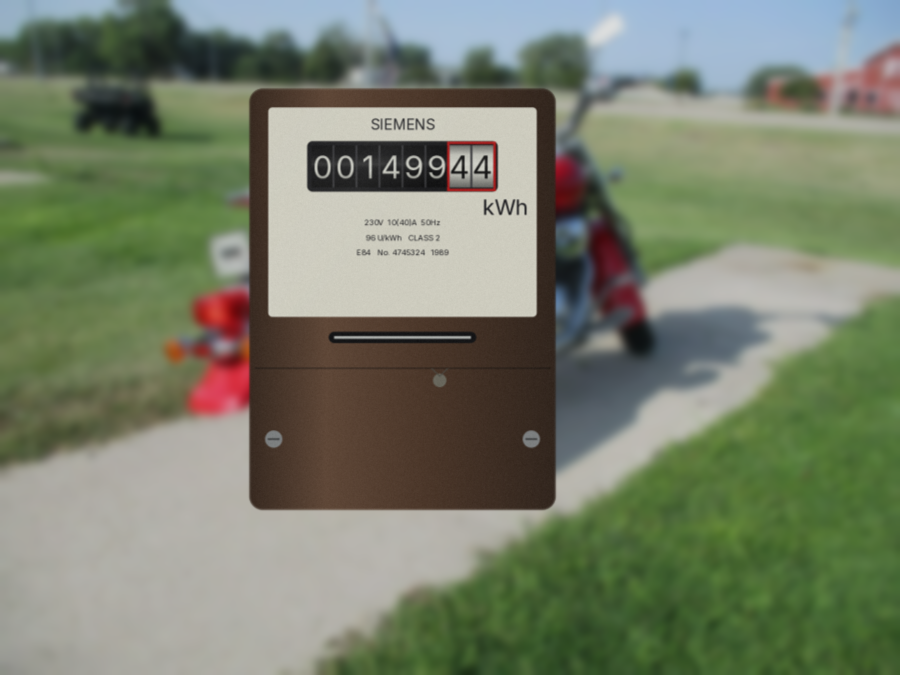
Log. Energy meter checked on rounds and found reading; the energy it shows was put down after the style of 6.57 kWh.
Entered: 1499.44 kWh
